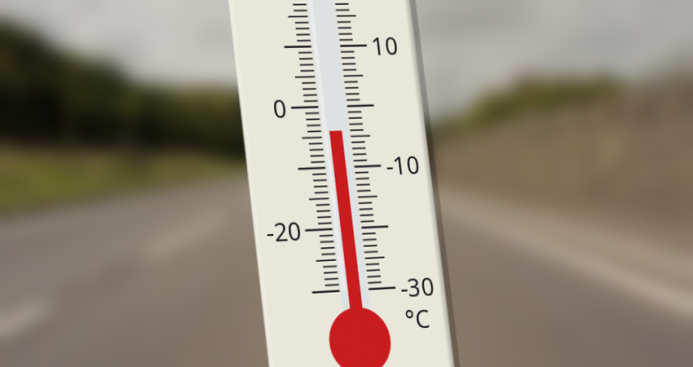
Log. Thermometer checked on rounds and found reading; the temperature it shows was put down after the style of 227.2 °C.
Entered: -4 °C
